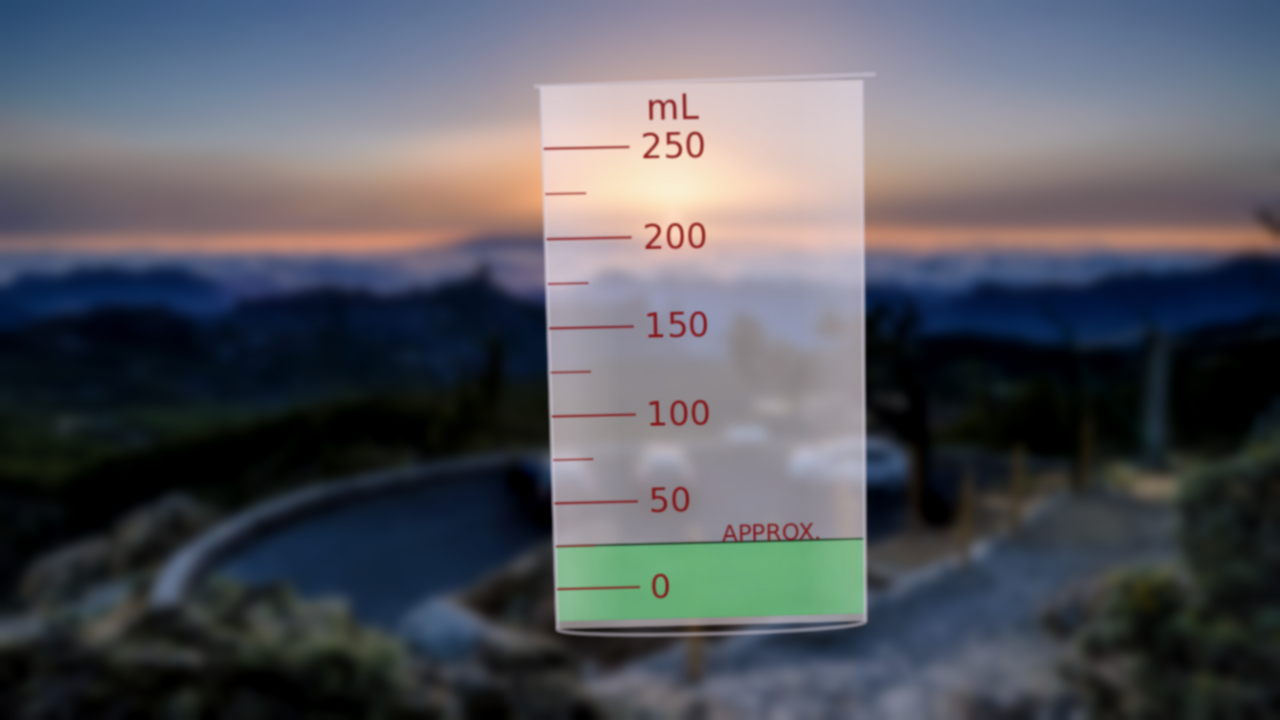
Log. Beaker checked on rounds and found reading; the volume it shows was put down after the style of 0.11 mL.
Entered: 25 mL
